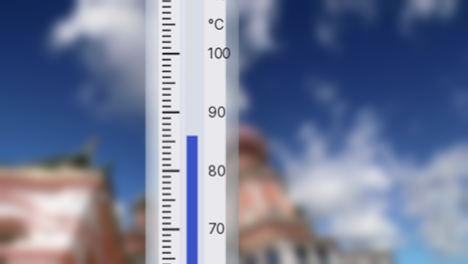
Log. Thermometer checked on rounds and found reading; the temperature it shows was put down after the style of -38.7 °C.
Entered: 86 °C
